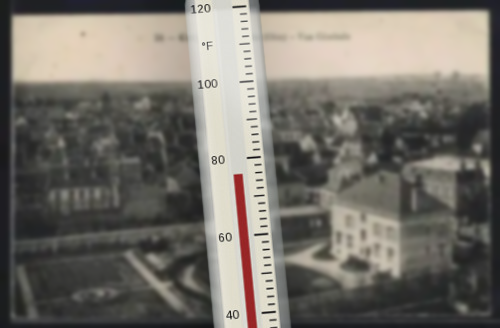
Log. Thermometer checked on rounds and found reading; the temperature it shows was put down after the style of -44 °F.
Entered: 76 °F
